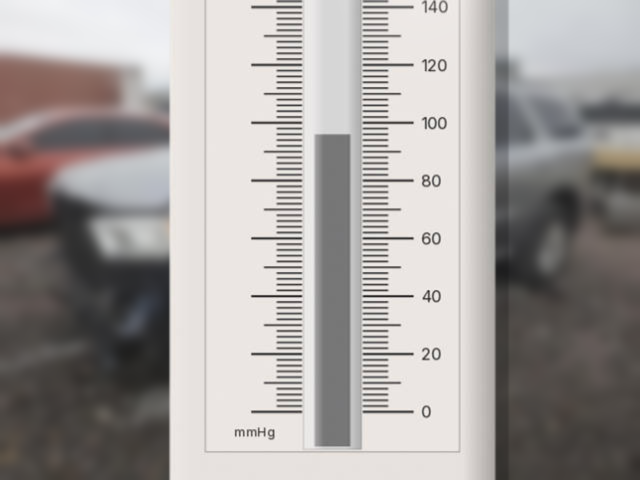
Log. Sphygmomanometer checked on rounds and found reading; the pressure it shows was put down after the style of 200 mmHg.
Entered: 96 mmHg
